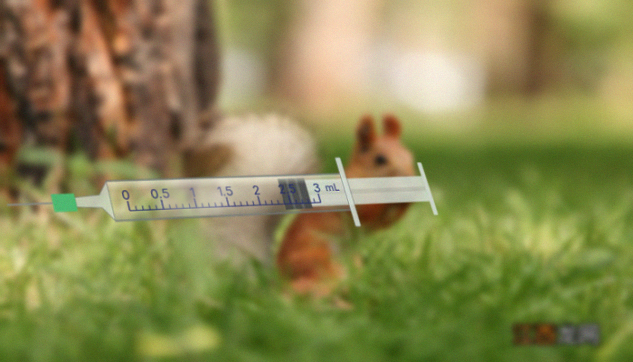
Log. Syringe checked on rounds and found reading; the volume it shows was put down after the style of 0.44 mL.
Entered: 2.4 mL
